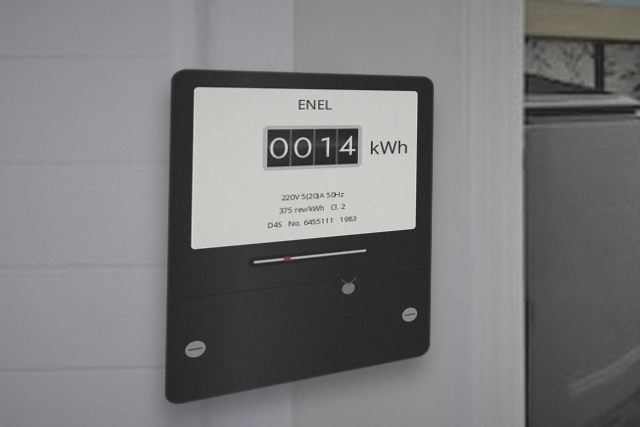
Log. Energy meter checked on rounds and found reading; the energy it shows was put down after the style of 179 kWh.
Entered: 14 kWh
